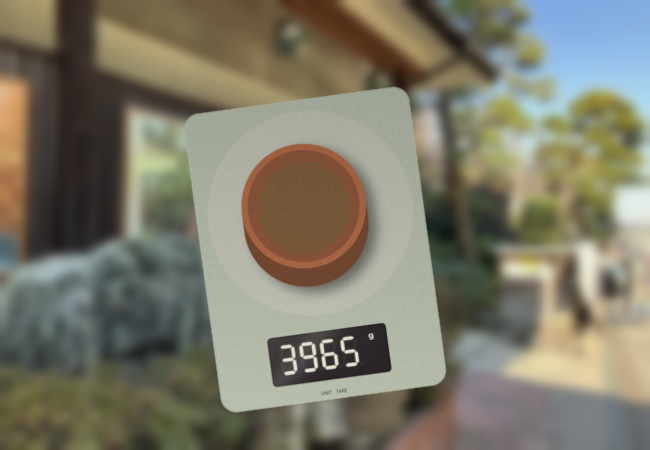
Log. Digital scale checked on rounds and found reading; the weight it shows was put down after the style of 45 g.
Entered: 3965 g
